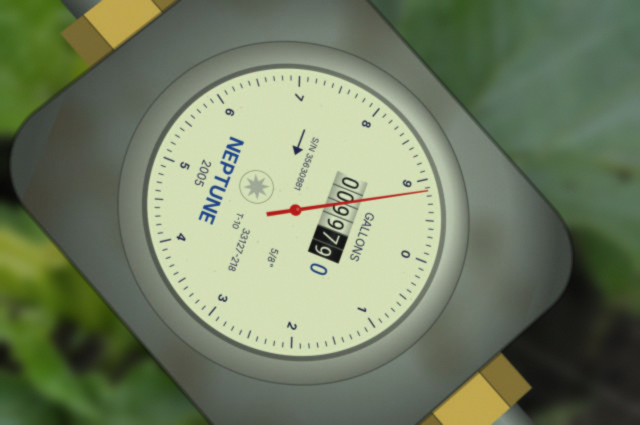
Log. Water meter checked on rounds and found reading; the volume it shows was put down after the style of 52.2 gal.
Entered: 99789.1 gal
